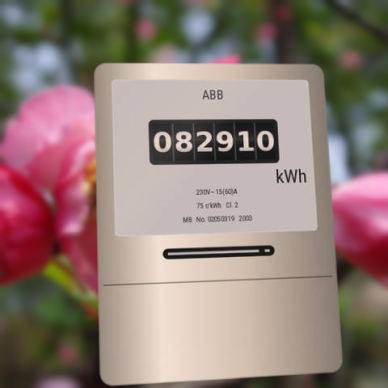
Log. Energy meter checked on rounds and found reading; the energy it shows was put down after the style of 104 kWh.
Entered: 82910 kWh
